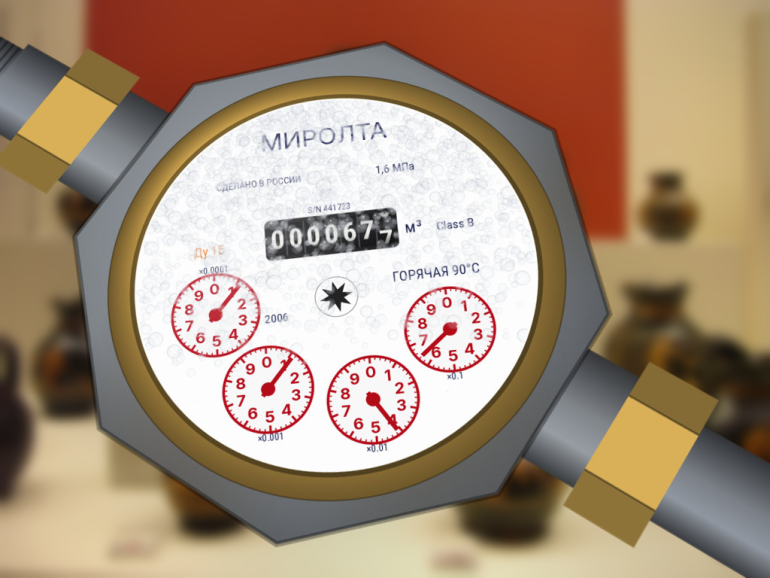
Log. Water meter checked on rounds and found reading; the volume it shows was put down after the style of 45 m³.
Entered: 676.6411 m³
